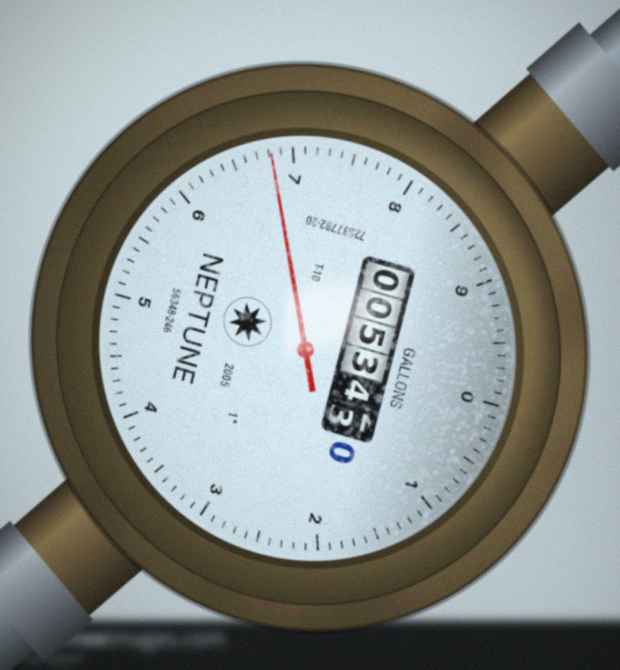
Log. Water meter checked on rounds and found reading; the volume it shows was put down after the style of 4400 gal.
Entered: 53426.8 gal
